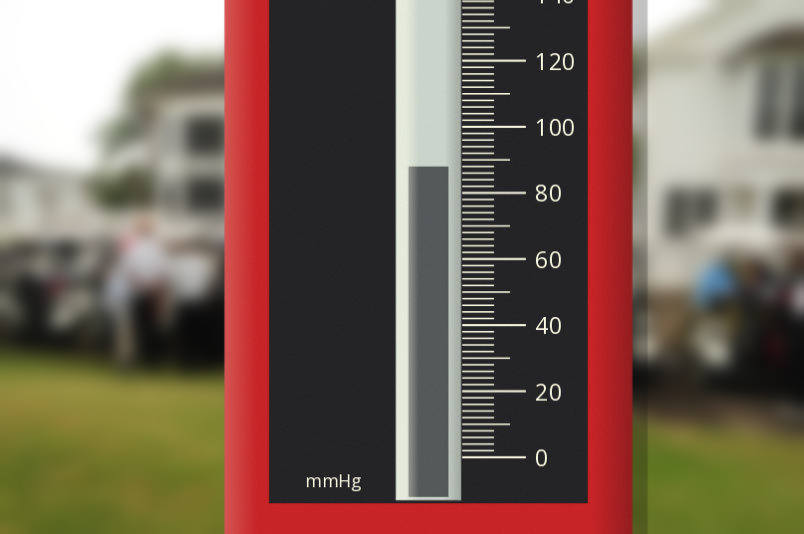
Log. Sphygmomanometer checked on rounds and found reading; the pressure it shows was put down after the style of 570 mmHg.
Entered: 88 mmHg
